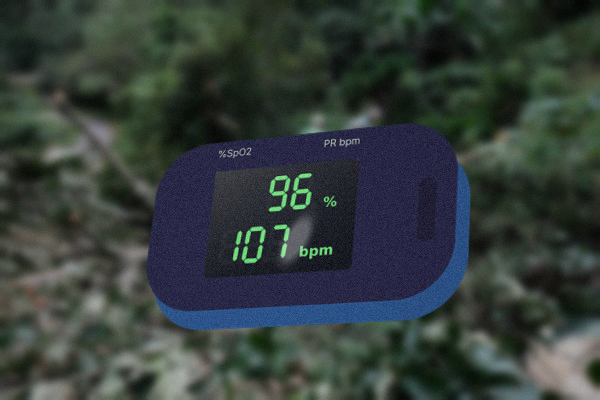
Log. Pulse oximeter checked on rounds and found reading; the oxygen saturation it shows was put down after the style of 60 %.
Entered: 96 %
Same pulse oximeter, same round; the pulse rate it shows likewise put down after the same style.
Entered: 107 bpm
